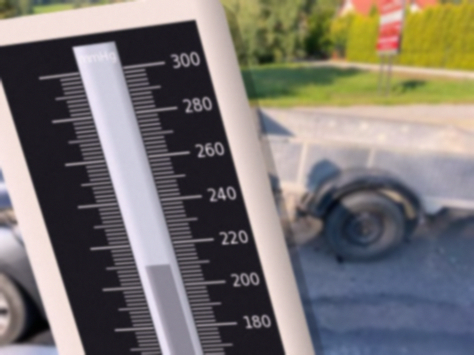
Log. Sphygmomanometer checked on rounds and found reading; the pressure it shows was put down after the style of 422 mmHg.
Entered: 210 mmHg
